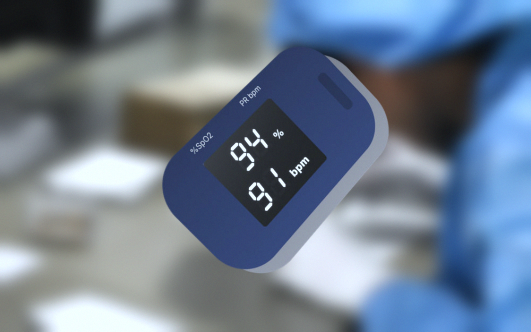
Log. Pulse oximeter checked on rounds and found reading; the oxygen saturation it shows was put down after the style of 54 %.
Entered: 94 %
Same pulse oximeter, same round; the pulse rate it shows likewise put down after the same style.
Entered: 91 bpm
